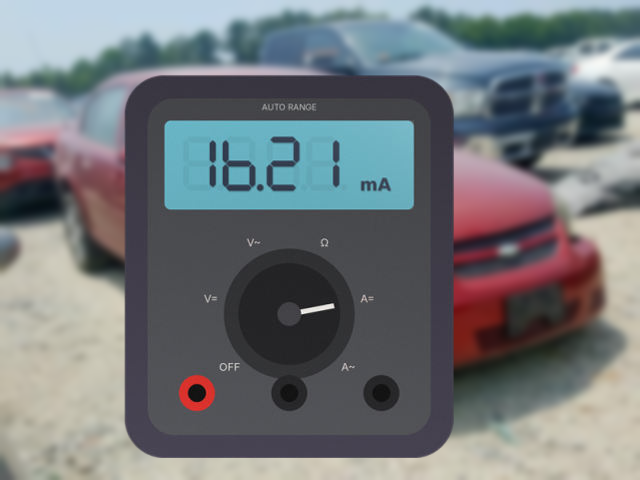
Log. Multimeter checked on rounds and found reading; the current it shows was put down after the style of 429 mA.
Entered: 16.21 mA
